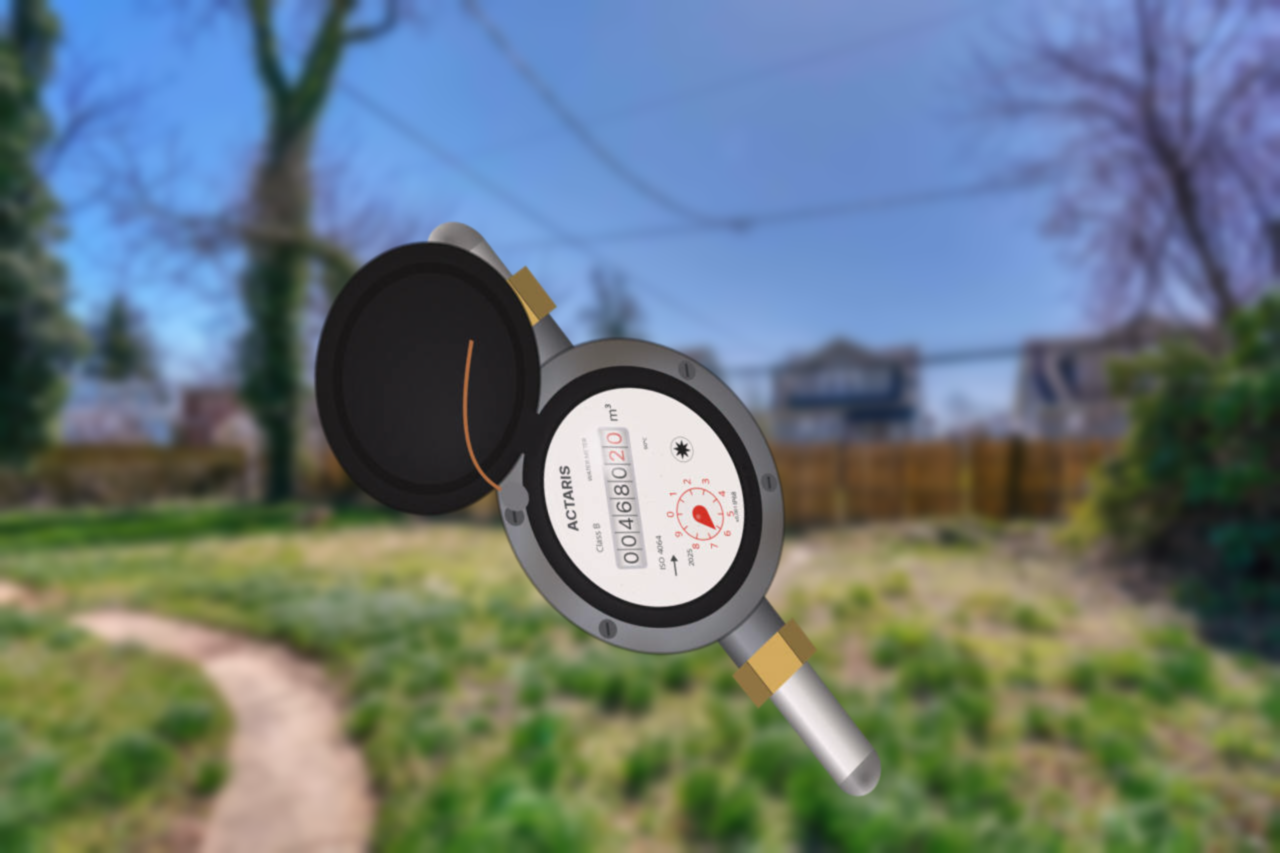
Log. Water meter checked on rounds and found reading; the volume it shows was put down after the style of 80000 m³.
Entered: 4680.206 m³
